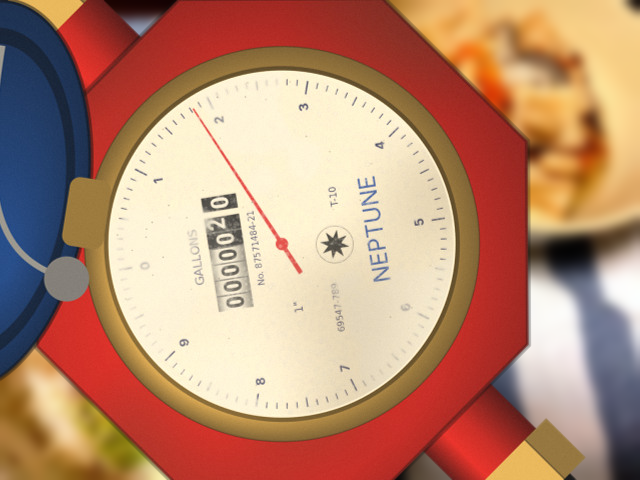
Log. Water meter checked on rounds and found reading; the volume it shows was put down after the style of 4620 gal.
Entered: 21.8 gal
